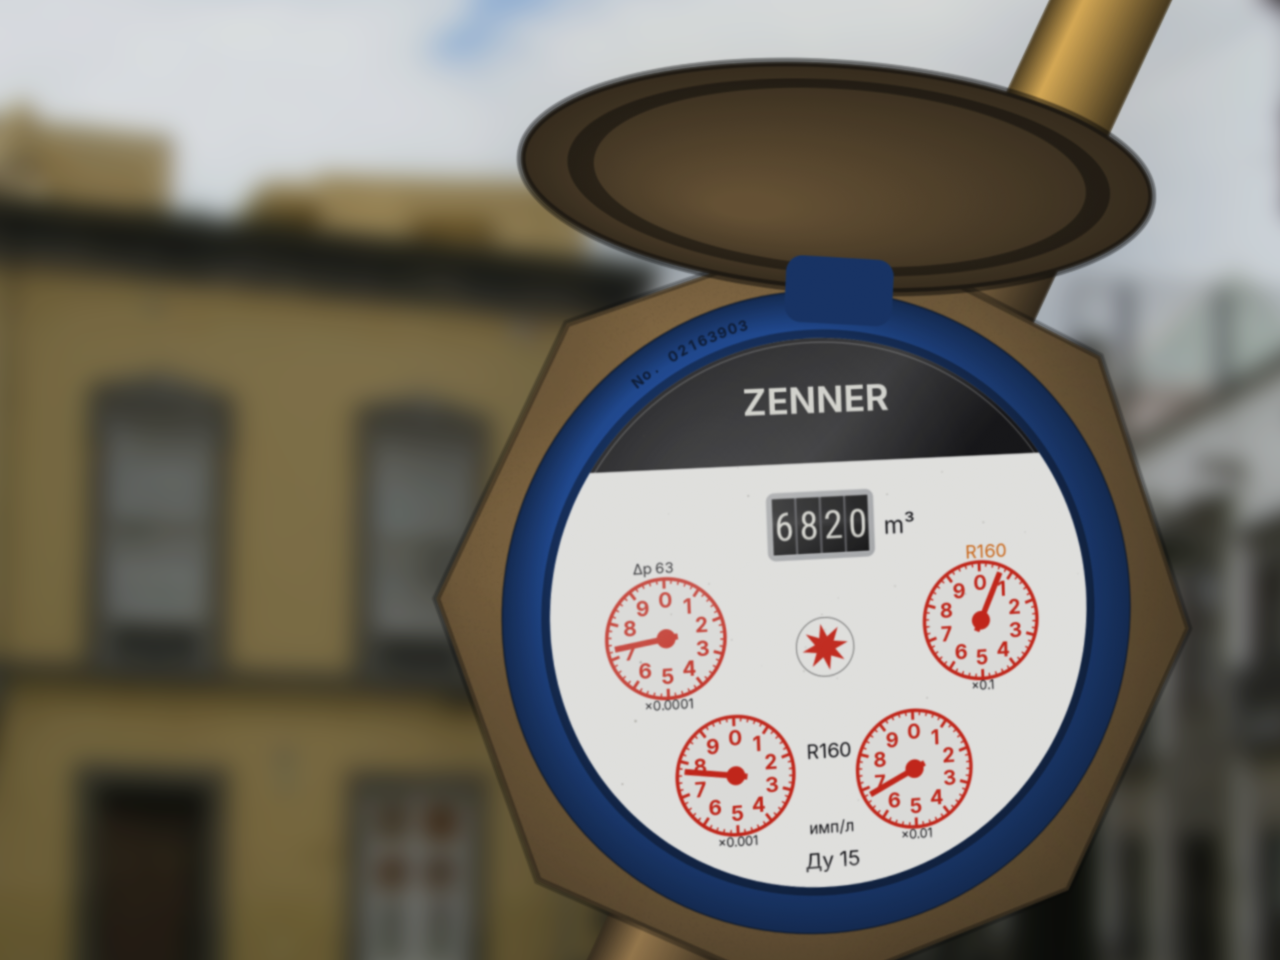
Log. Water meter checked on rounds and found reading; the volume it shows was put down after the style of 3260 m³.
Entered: 6820.0677 m³
